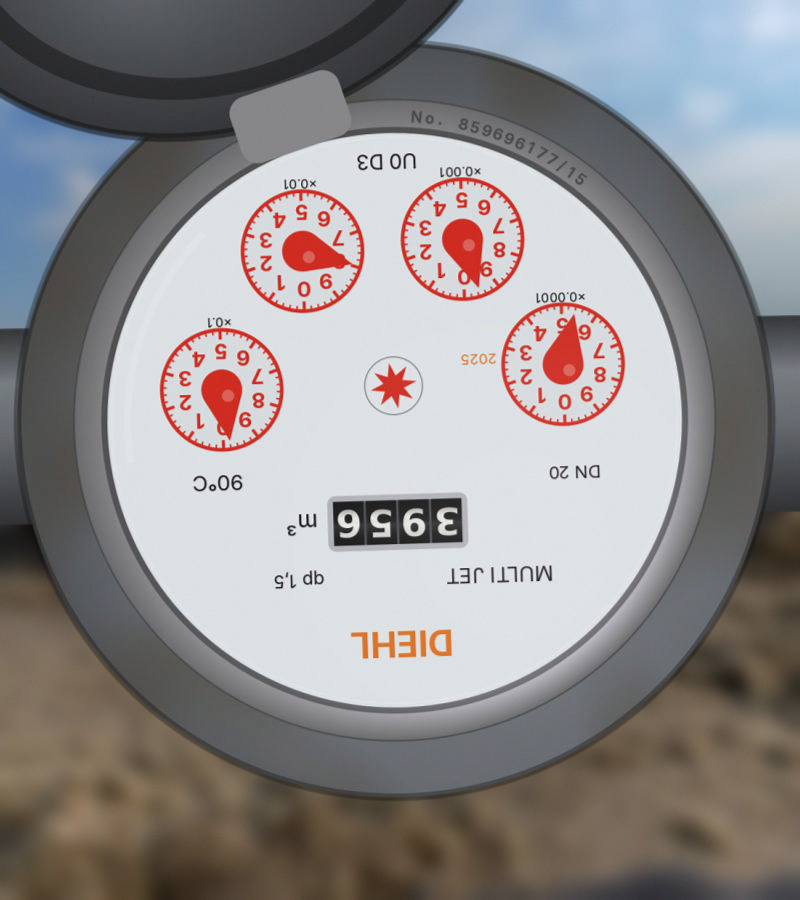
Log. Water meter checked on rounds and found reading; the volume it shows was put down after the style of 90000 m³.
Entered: 3955.9795 m³
